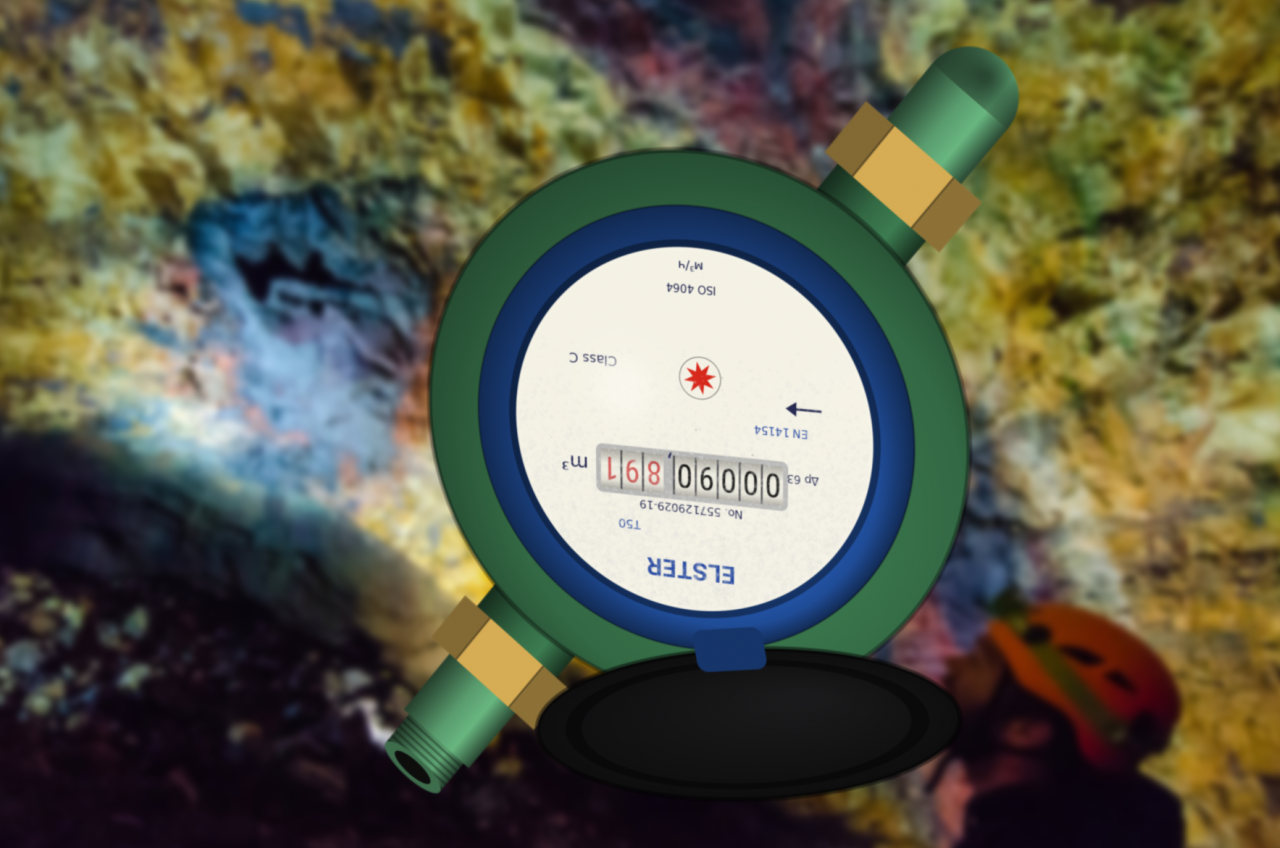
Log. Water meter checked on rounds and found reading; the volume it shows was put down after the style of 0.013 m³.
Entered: 90.891 m³
